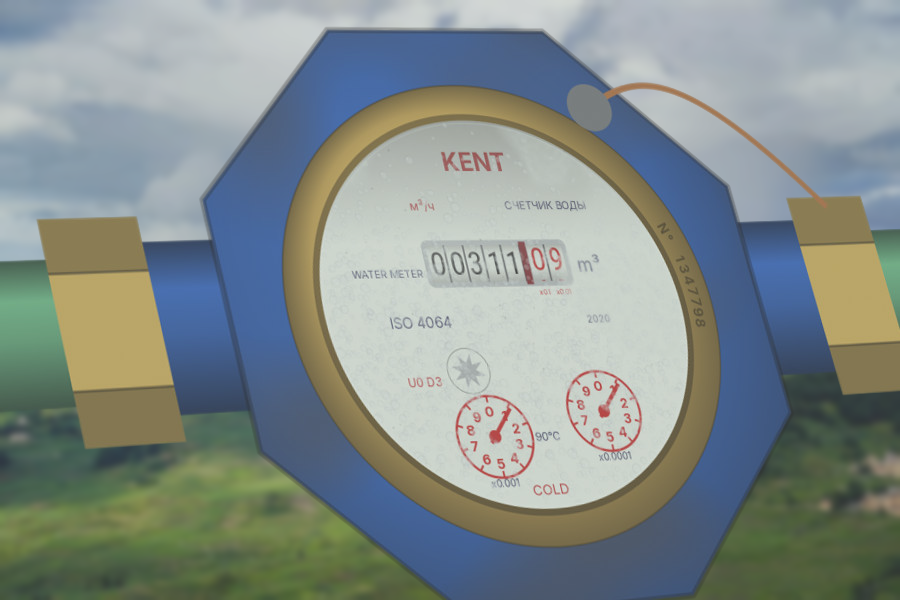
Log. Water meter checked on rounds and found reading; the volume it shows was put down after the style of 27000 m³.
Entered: 311.0911 m³
